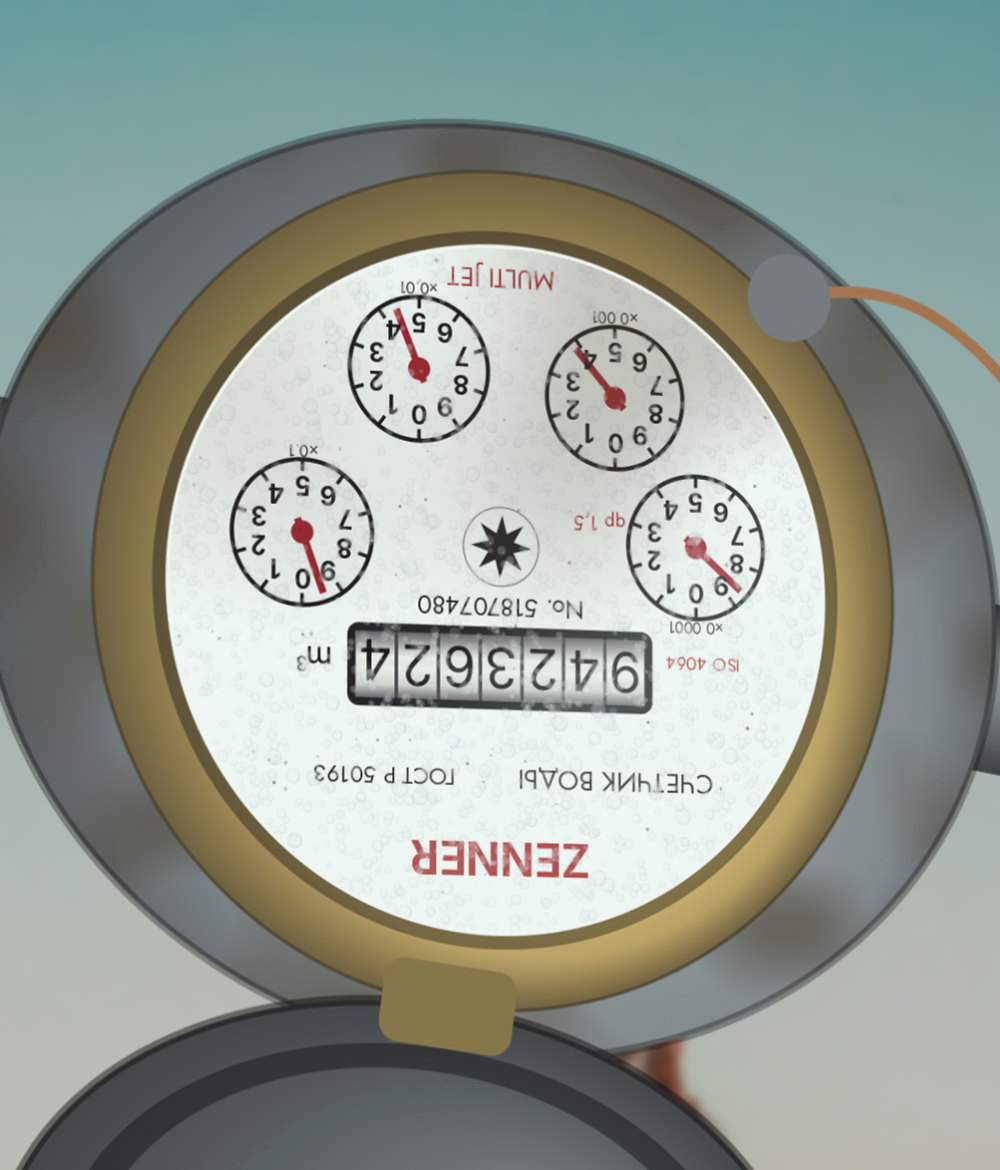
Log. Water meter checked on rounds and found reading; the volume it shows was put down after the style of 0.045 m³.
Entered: 9423623.9438 m³
